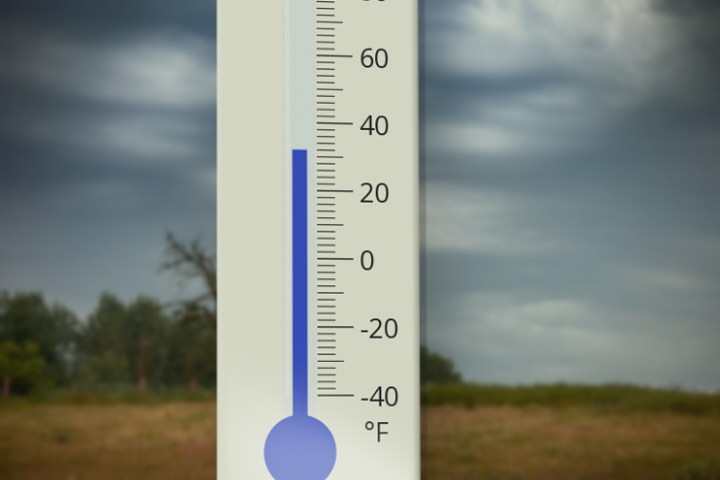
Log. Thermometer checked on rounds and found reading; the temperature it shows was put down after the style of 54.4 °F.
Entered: 32 °F
